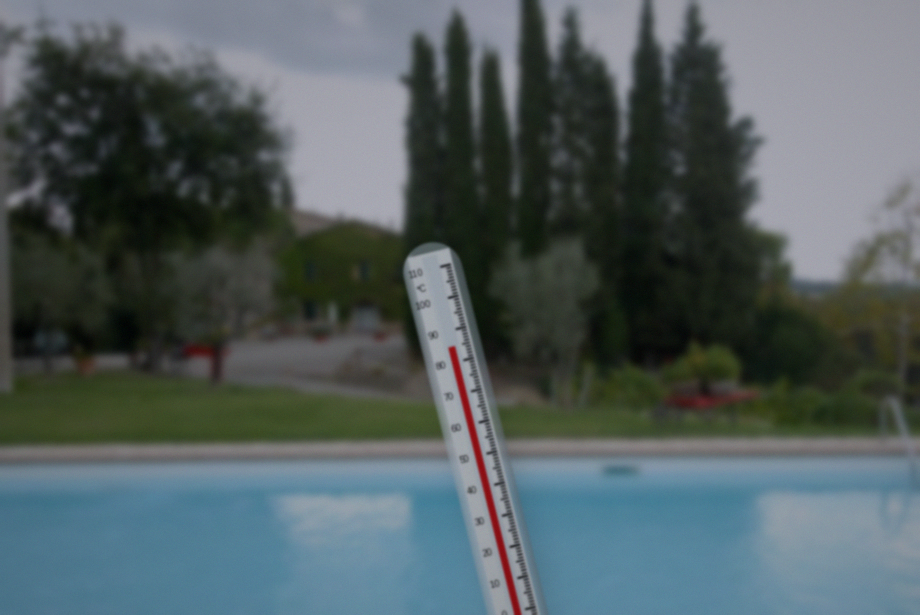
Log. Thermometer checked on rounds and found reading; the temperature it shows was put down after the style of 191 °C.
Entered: 85 °C
